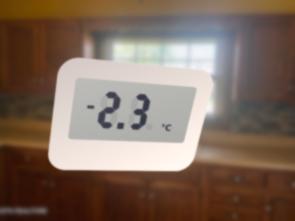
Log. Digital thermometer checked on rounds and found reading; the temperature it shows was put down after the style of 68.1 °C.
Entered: -2.3 °C
